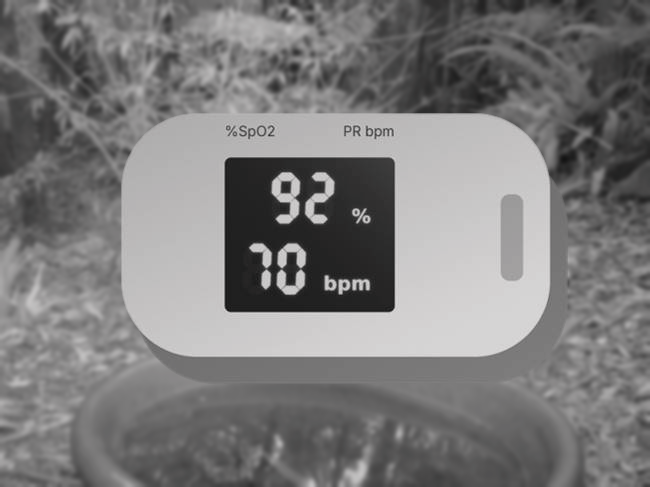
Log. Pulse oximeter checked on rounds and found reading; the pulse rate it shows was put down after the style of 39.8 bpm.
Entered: 70 bpm
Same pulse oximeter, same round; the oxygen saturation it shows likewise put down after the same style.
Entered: 92 %
